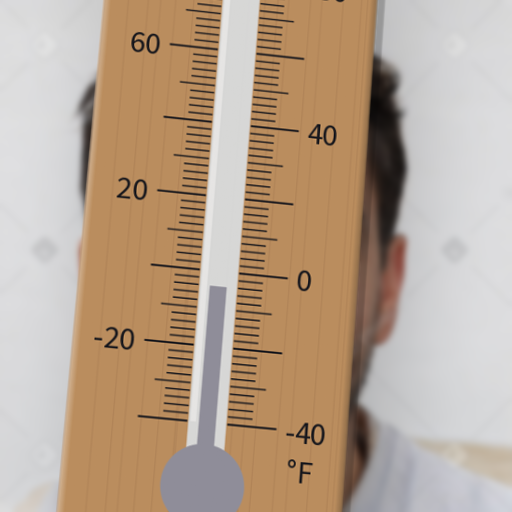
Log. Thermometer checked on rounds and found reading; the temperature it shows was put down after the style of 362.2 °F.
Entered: -4 °F
